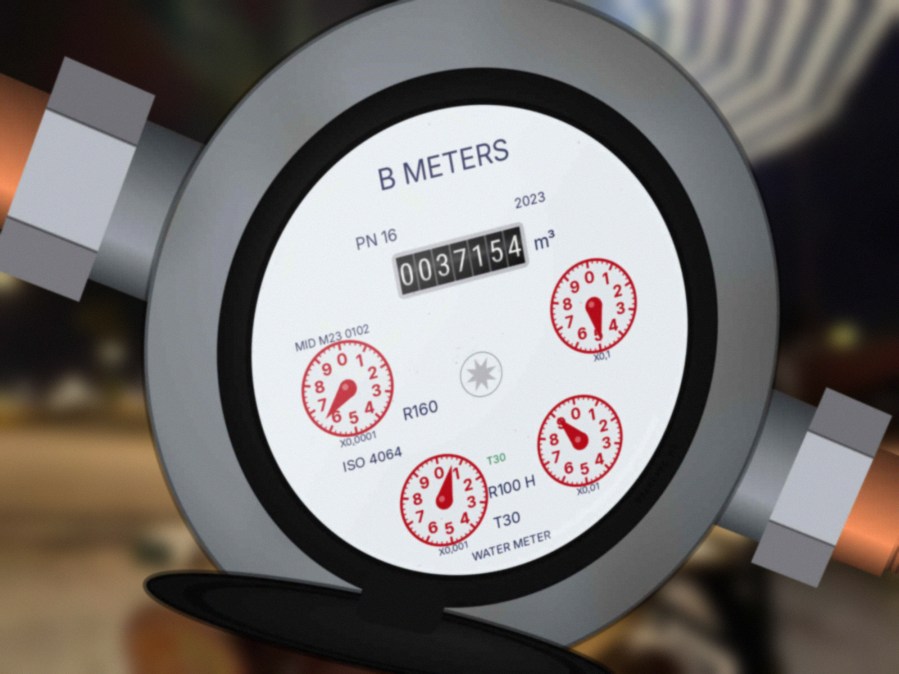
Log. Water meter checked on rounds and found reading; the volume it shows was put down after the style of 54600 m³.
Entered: 37154.4906 m³
